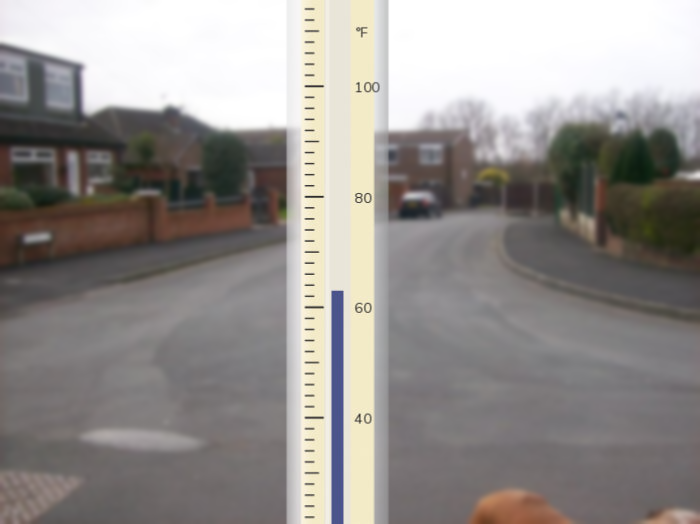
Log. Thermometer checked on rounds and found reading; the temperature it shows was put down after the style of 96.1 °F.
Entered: 63 °F
